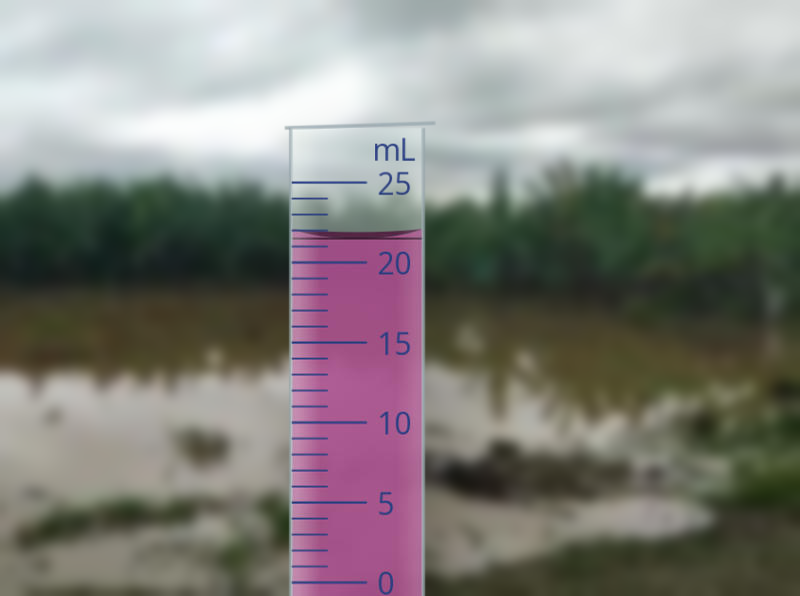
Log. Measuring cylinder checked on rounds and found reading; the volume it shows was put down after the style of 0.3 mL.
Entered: 21.5 mL
